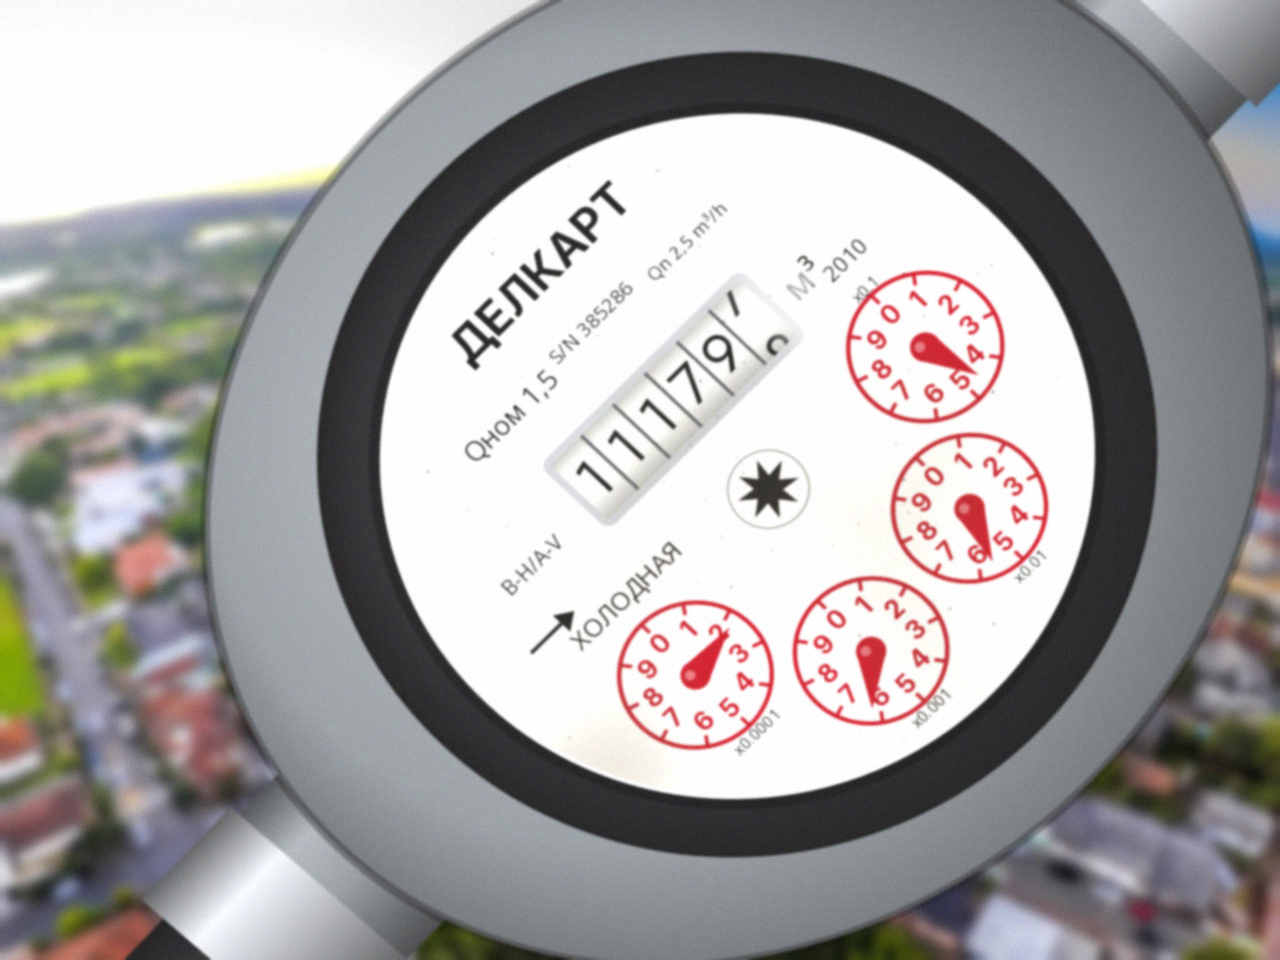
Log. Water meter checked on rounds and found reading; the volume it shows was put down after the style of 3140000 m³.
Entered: 111797.4562 m³
